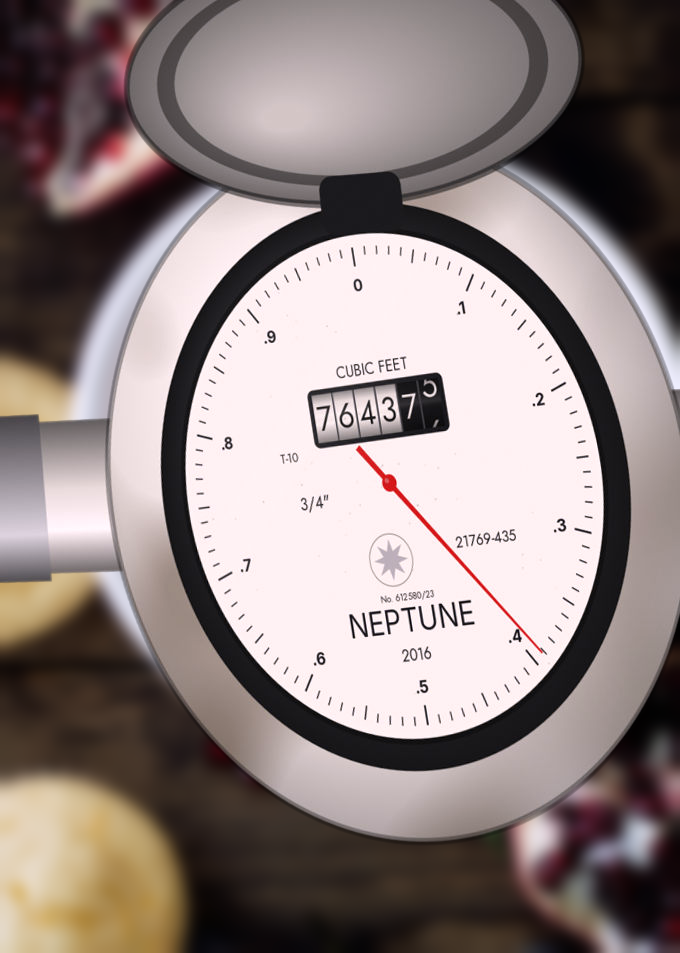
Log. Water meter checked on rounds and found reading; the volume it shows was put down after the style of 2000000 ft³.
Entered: 764375.39 ft³
